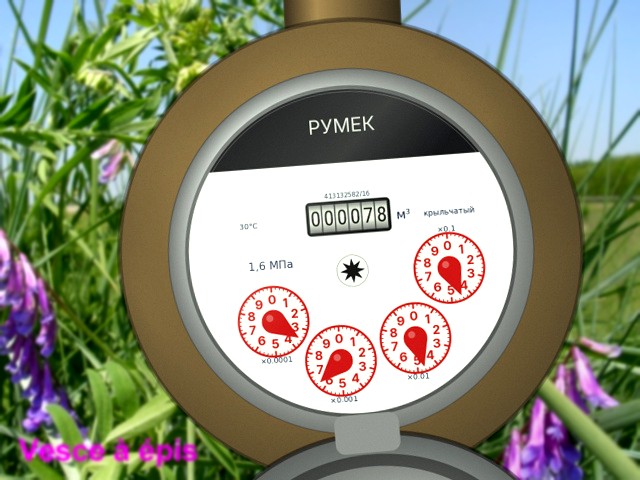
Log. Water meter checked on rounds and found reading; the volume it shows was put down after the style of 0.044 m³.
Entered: 78.4463 m³
